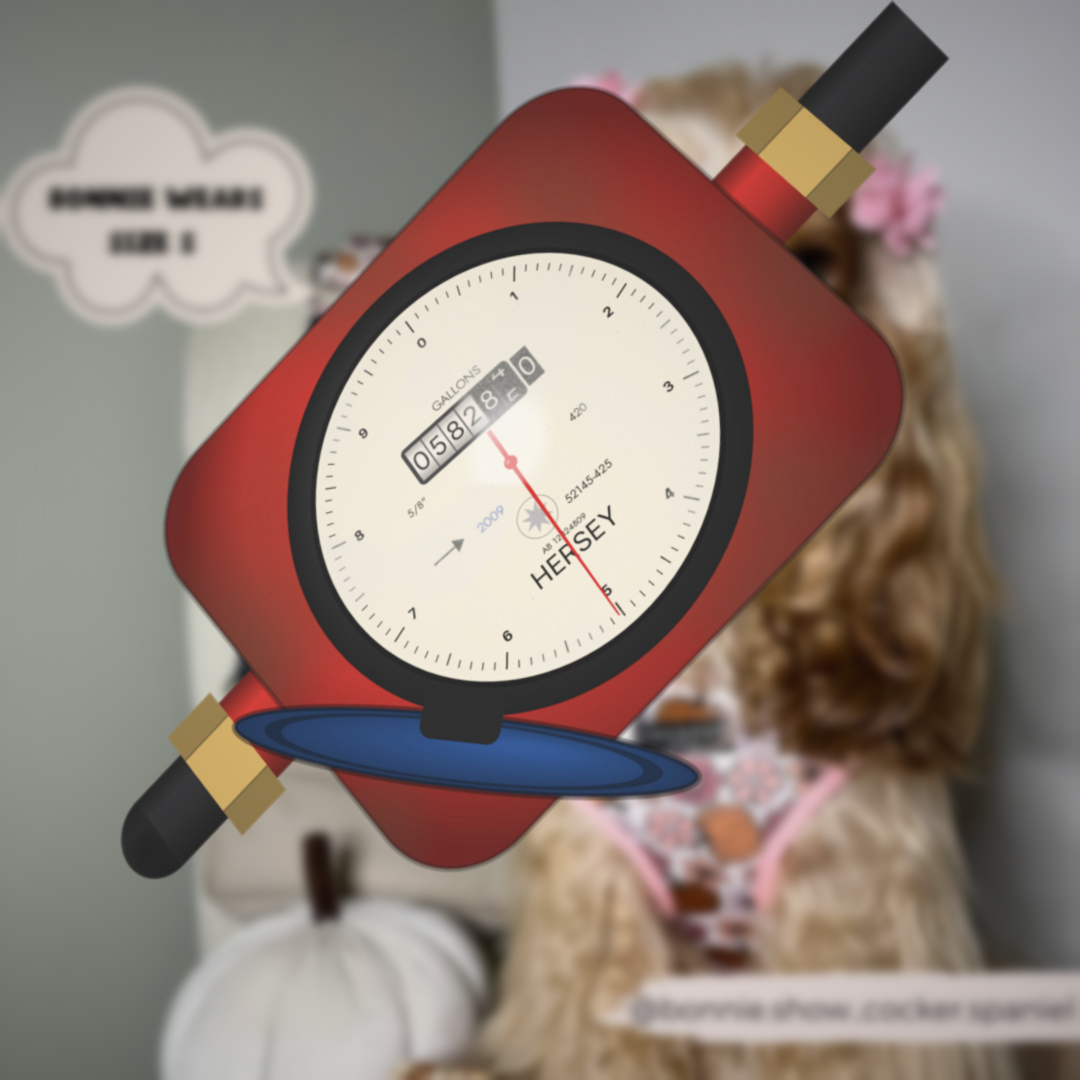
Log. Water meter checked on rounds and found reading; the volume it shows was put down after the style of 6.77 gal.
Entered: 582845.0 gal
